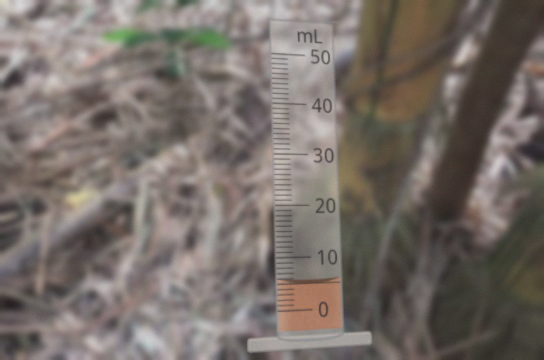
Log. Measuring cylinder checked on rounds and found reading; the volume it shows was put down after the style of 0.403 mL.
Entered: 5 mL
